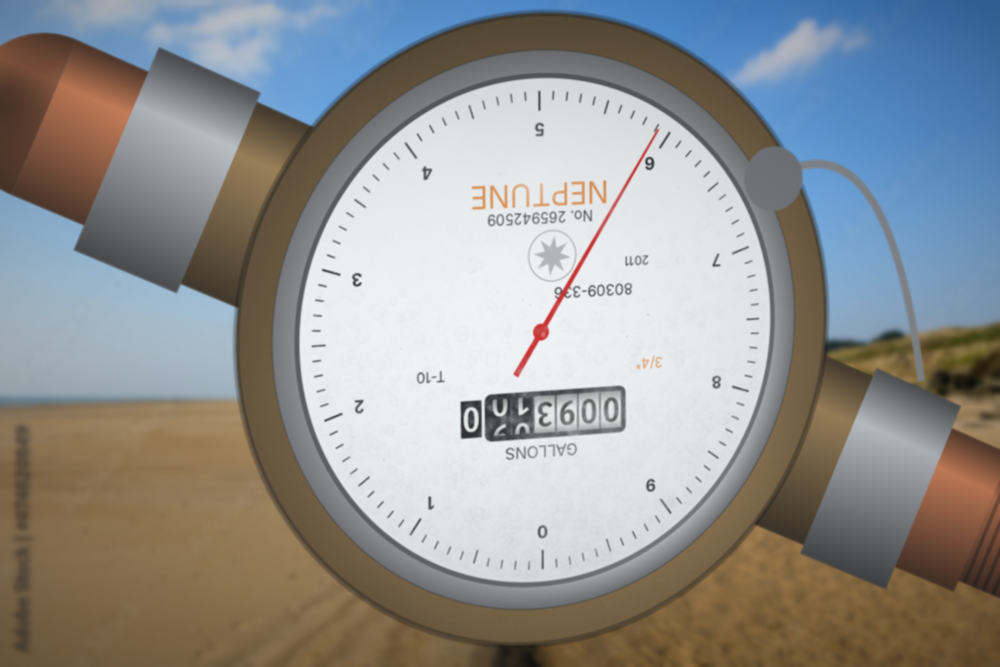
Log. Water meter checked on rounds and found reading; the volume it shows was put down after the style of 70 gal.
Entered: 93095.9 gal
